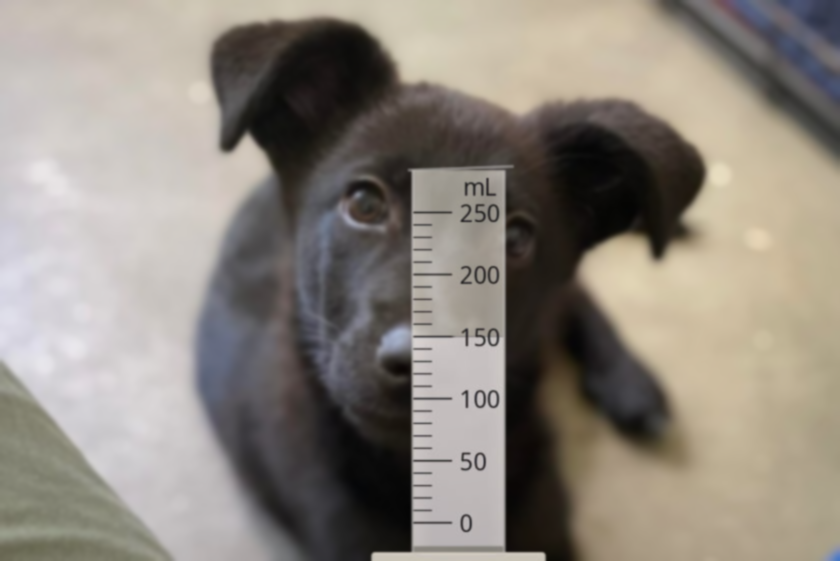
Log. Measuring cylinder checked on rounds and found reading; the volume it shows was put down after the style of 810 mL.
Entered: 150 mL
